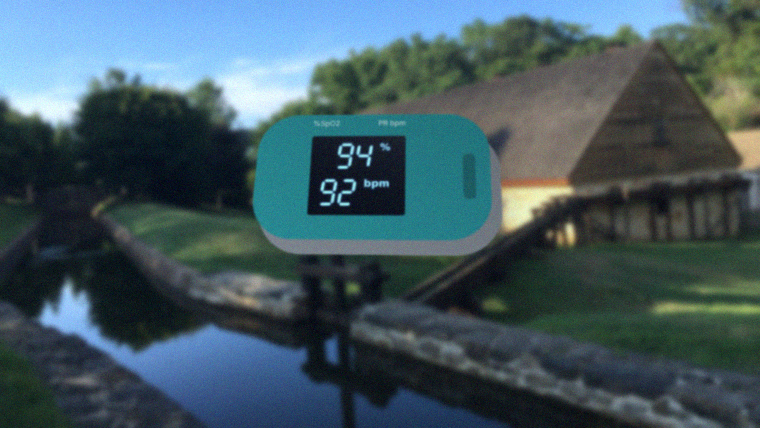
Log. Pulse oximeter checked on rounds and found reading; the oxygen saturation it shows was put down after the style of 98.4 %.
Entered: 94 %
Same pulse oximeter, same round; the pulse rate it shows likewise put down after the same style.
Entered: 92 bpm
